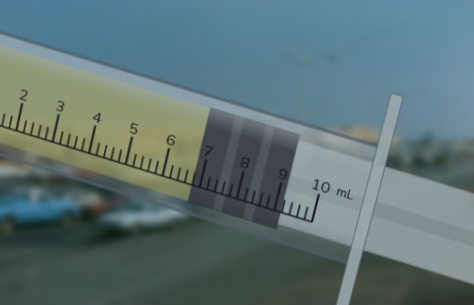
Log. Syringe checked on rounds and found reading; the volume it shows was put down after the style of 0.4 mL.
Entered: 6.8 mL
